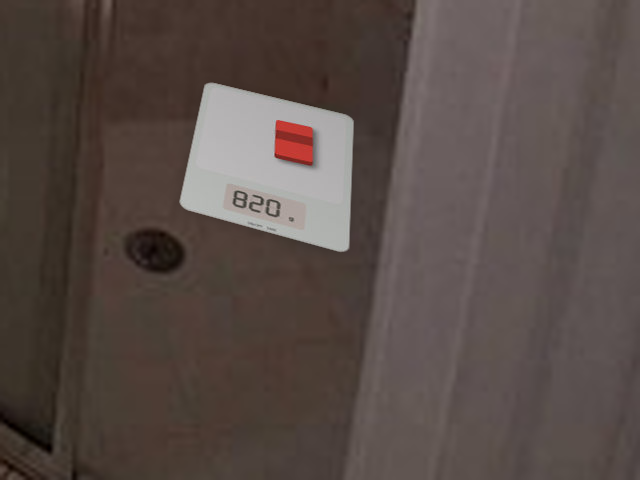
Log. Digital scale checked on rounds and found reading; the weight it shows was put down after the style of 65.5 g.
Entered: 820 g
